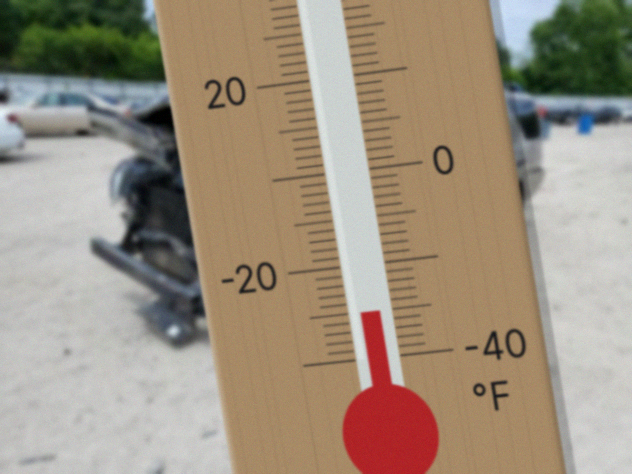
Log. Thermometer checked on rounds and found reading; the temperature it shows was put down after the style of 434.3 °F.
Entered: -30 °F
